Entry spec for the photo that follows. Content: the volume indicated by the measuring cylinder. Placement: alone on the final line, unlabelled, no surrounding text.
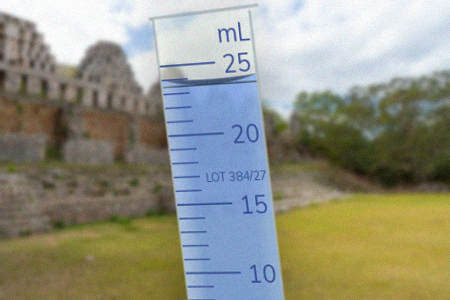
23.5 mL
